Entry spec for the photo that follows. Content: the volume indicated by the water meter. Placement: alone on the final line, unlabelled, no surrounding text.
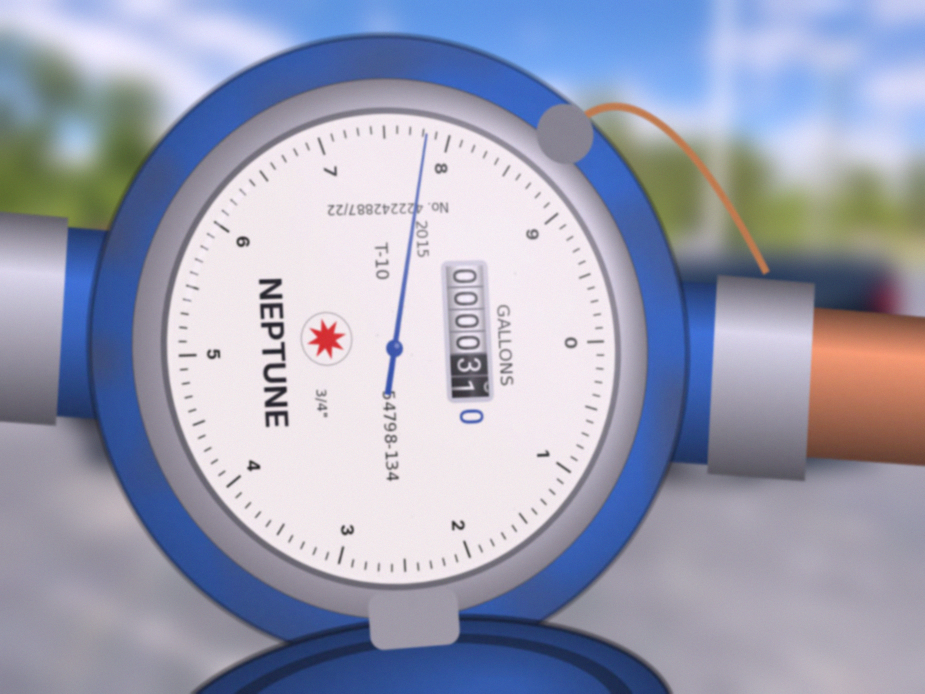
307.8 gal
